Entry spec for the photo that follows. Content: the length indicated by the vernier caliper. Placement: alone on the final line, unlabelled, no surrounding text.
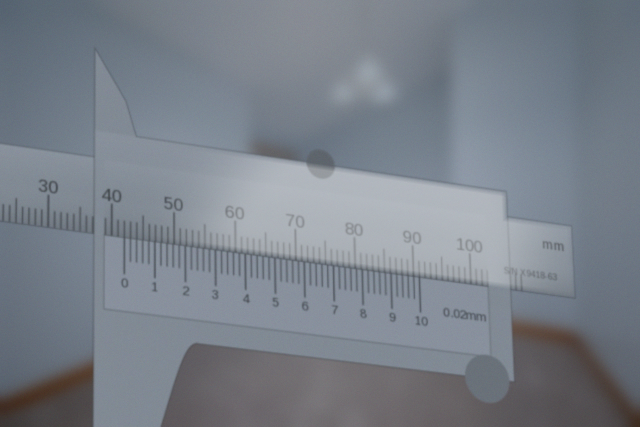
42.0 mm
